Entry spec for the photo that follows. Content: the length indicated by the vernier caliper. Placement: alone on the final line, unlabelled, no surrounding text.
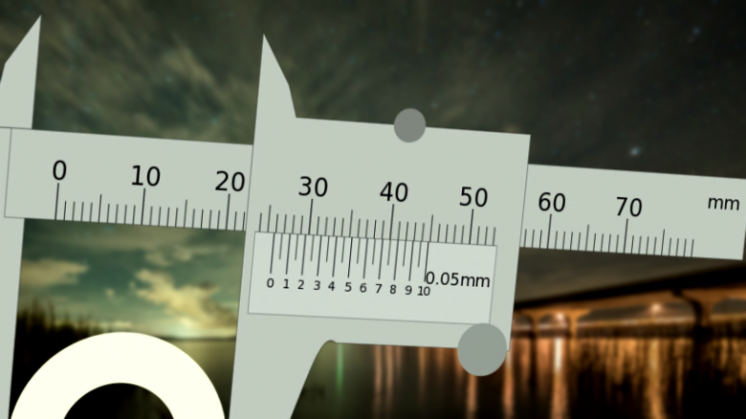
25.8 mm
